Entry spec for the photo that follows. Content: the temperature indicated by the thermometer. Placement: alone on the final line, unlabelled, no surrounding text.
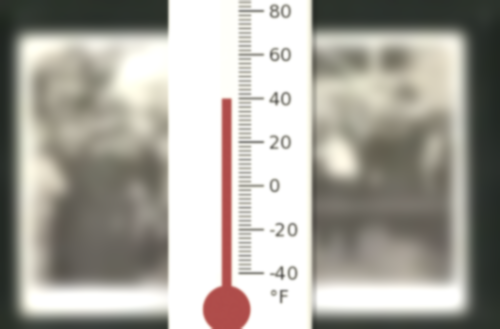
40 °F
